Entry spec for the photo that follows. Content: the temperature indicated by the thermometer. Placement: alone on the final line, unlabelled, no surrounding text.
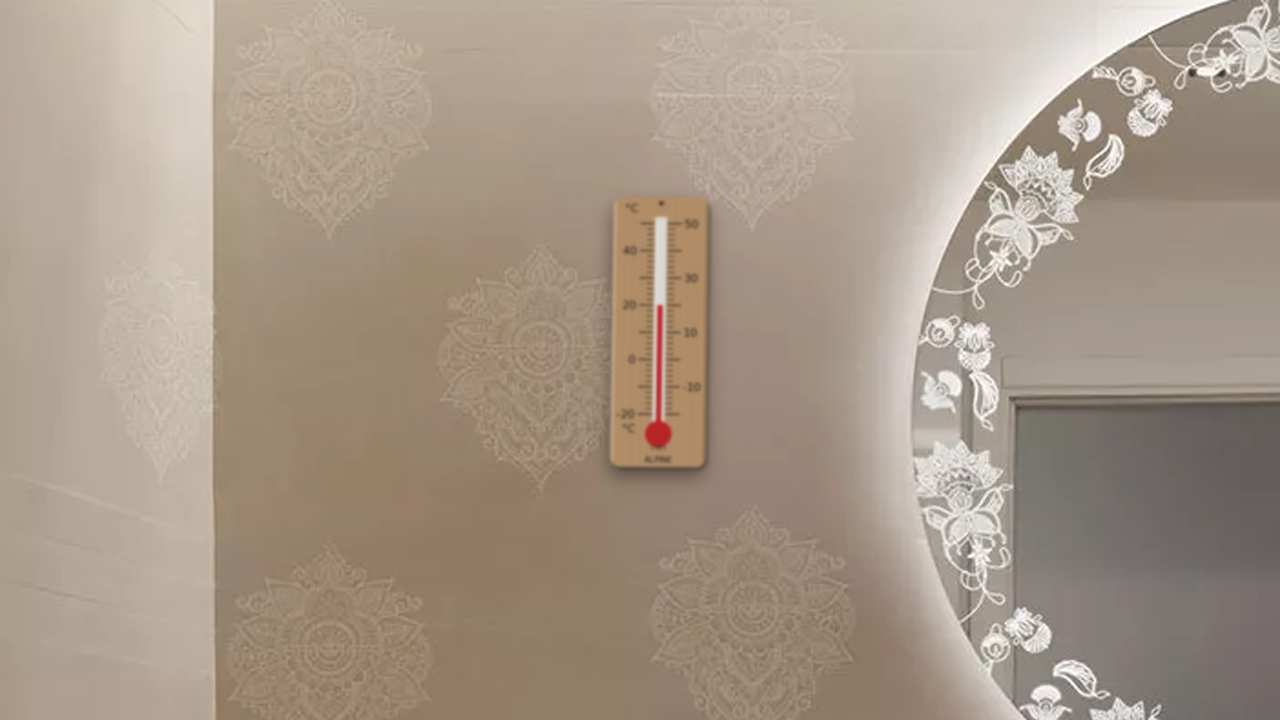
20 °C
